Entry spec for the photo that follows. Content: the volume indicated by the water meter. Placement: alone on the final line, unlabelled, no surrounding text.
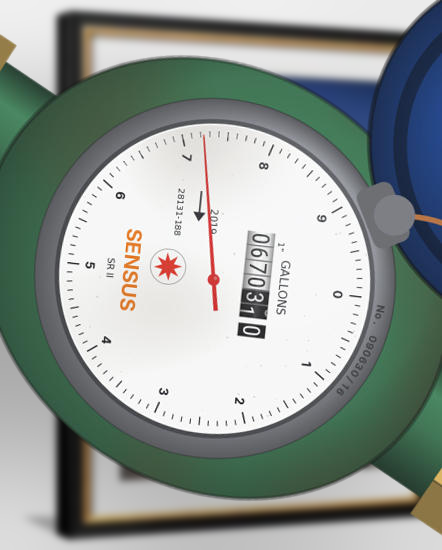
670307.2 gal
